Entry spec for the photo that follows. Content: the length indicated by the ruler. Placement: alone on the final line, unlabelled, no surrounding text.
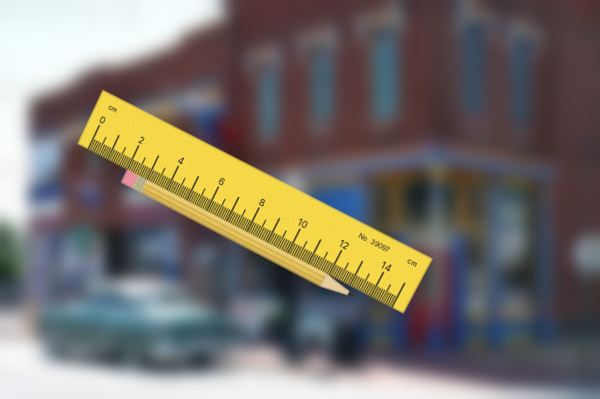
11.5 cm
